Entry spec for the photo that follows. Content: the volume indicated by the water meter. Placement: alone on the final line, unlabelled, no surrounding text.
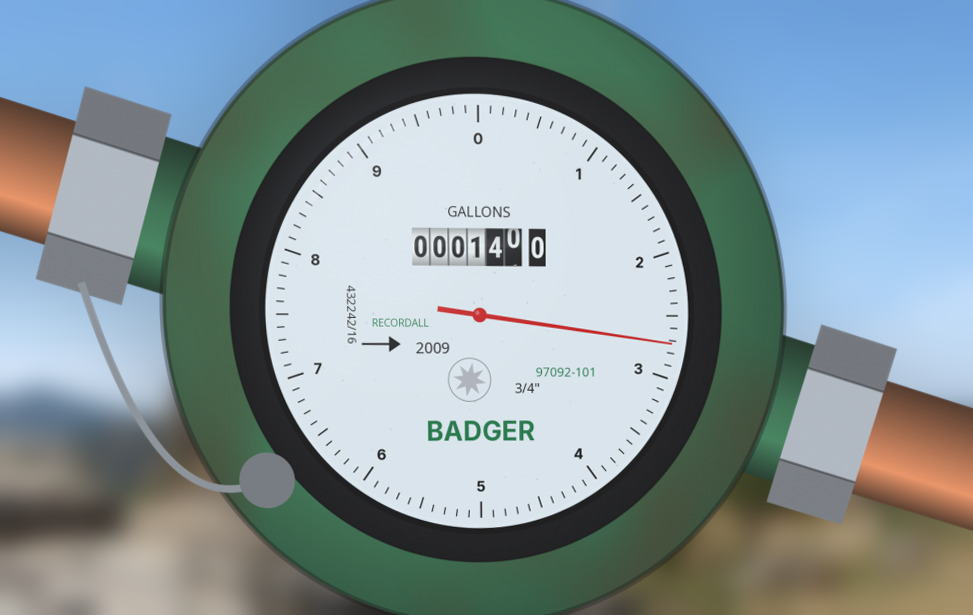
1402.7 gal
